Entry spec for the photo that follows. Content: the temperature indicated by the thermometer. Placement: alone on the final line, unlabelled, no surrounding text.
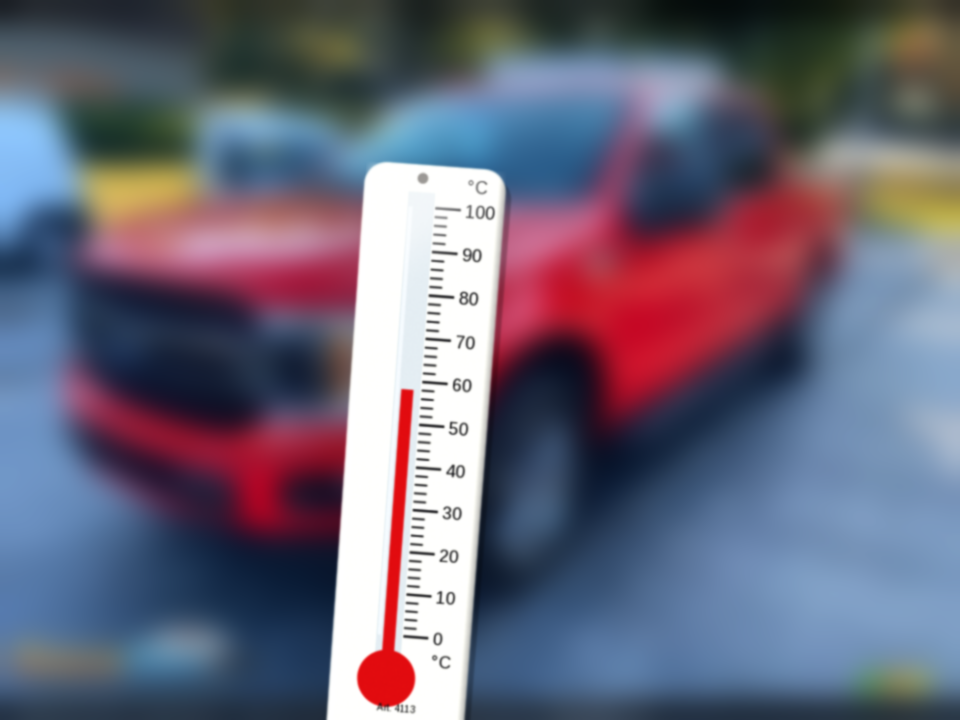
58 °C
